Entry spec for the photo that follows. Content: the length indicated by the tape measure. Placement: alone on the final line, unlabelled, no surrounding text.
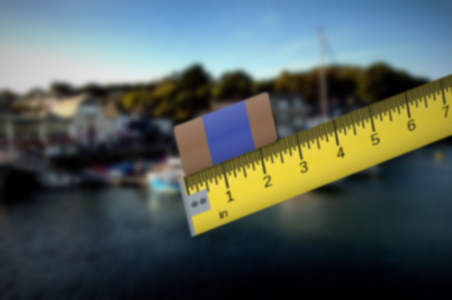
2.5 in
